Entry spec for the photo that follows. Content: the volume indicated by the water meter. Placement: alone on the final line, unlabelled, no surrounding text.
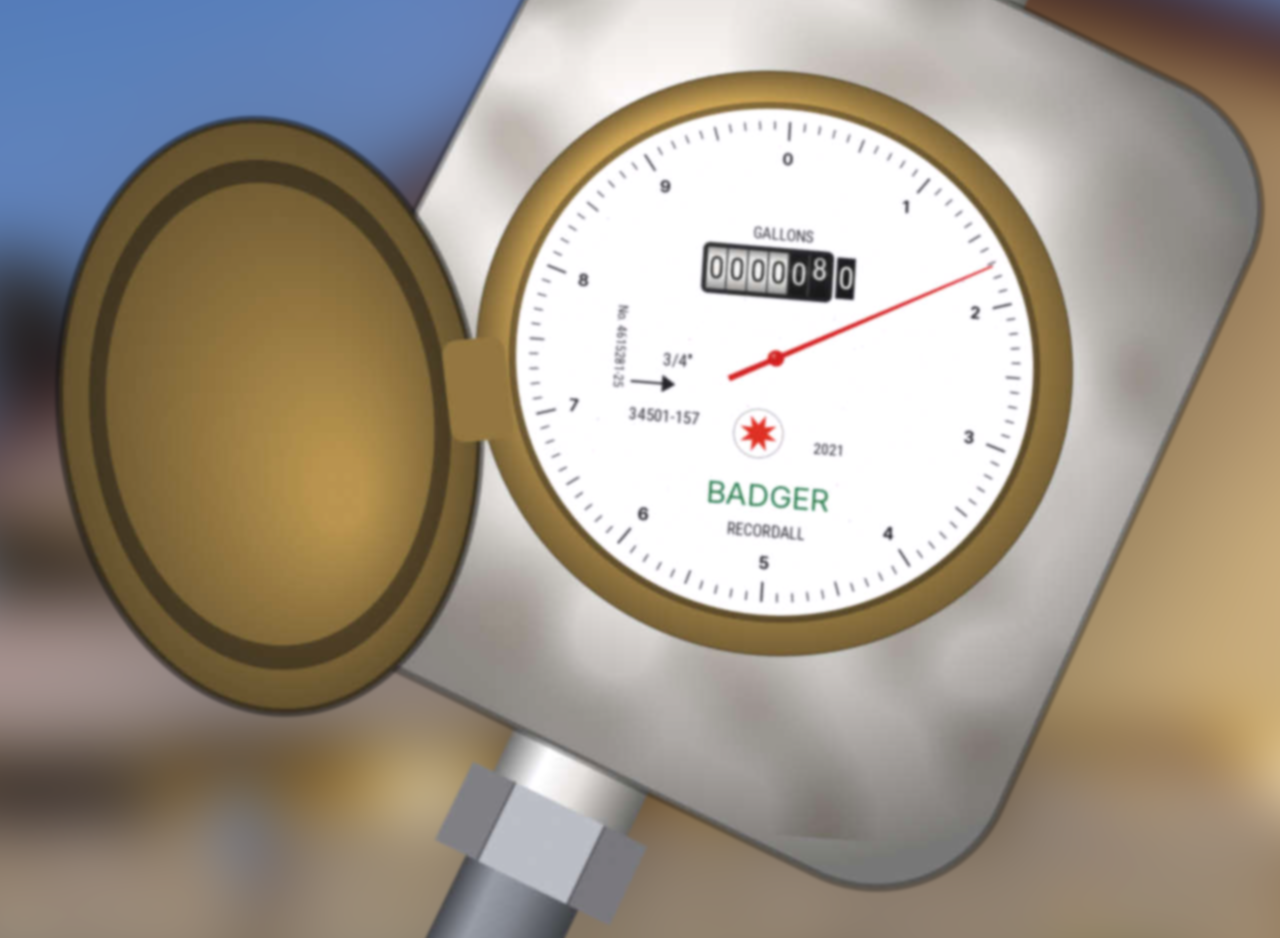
81.7 gal
